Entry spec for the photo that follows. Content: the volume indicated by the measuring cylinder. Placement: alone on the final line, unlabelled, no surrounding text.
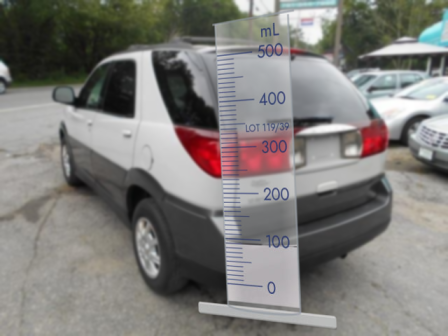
90 mL
